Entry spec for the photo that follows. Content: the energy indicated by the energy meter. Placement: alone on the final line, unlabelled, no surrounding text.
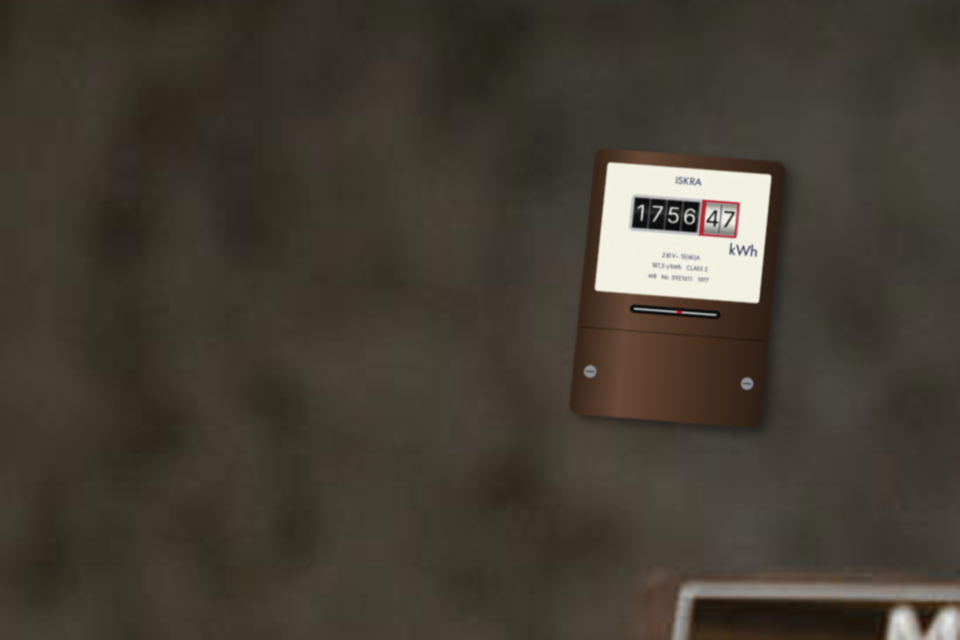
1756.47 kWh
